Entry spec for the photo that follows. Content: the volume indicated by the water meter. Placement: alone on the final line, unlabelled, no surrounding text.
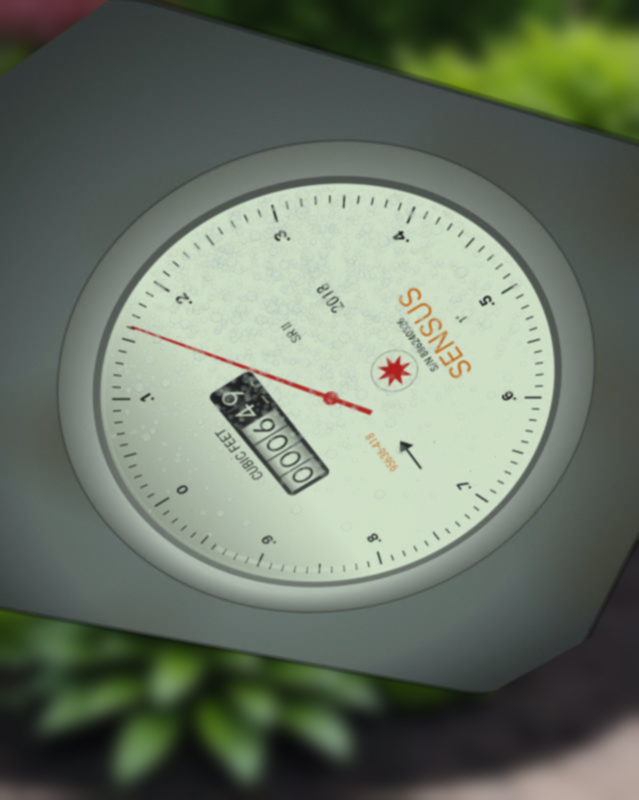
649.16 ft³
